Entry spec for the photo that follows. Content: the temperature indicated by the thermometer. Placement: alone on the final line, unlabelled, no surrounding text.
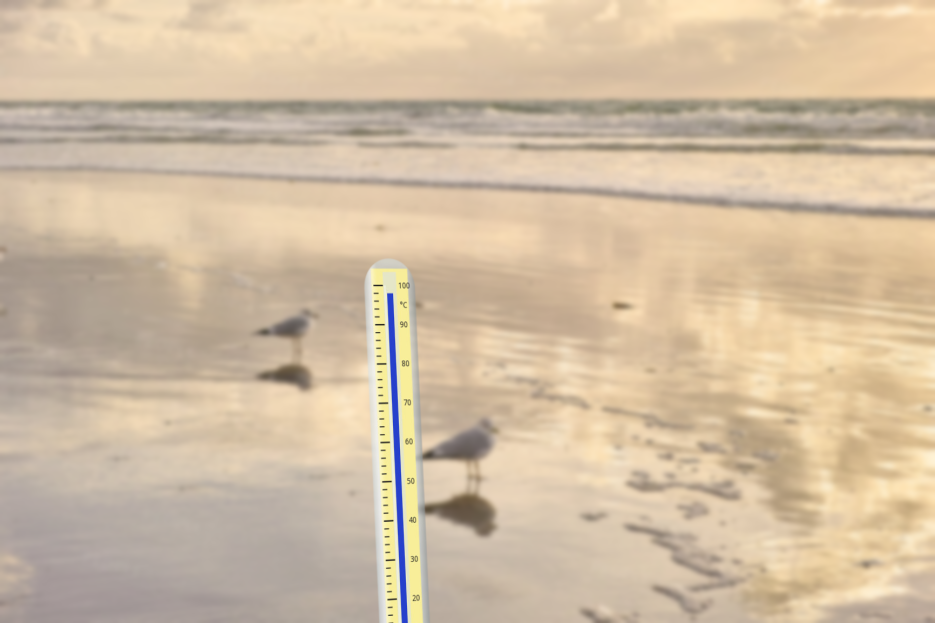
98 °C
